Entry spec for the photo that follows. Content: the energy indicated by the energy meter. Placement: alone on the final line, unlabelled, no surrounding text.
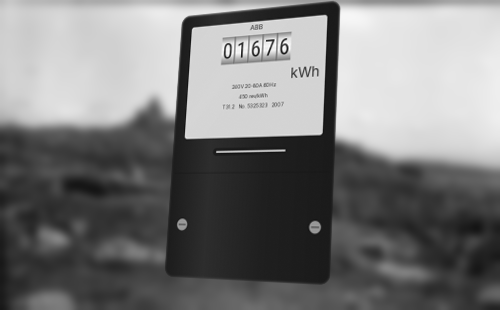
1676 kWh
